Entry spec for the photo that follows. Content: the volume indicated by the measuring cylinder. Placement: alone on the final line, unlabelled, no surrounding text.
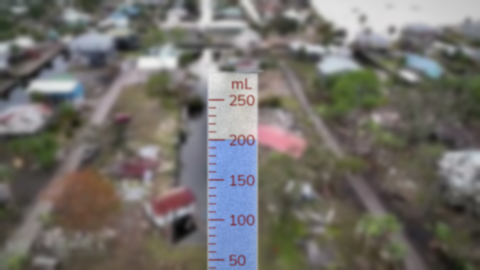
200 mL
